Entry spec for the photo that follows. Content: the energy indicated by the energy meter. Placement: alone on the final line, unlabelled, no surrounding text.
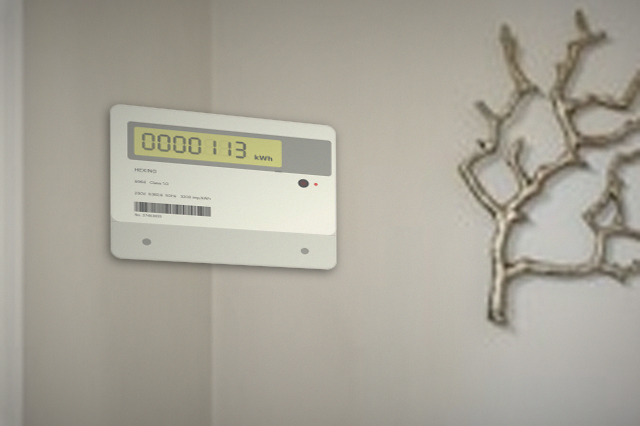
113 kWh
